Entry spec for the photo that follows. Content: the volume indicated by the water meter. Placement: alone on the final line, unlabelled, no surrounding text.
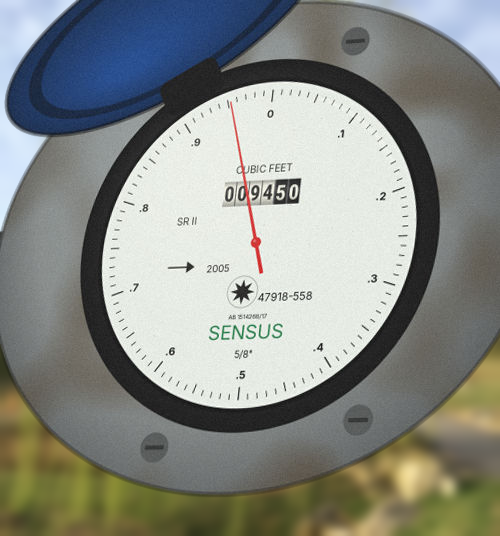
9449.95 ft³
